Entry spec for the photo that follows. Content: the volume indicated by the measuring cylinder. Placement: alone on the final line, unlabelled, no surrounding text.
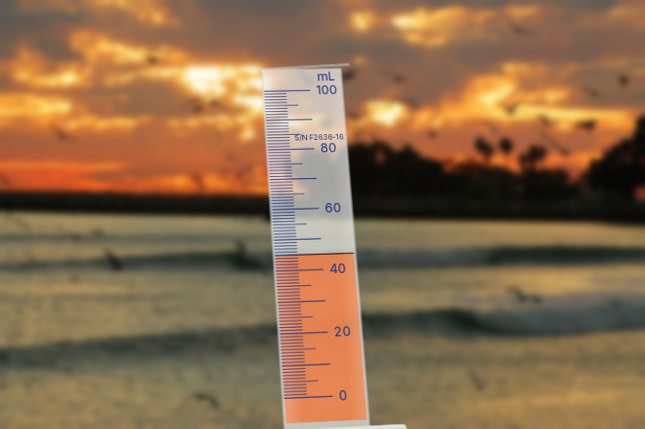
45 mL
